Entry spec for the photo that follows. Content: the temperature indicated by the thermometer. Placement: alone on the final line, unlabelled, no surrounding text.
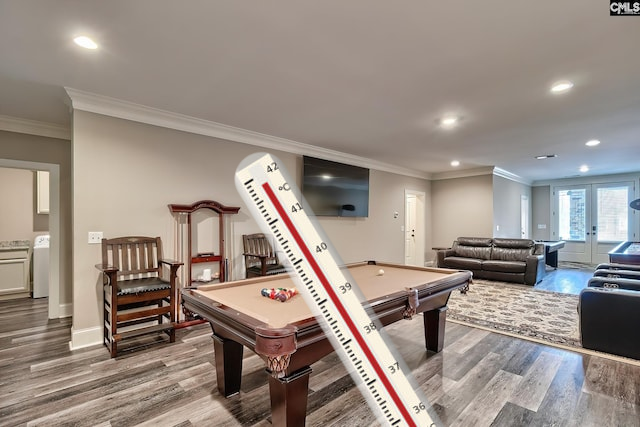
41.8 °C
